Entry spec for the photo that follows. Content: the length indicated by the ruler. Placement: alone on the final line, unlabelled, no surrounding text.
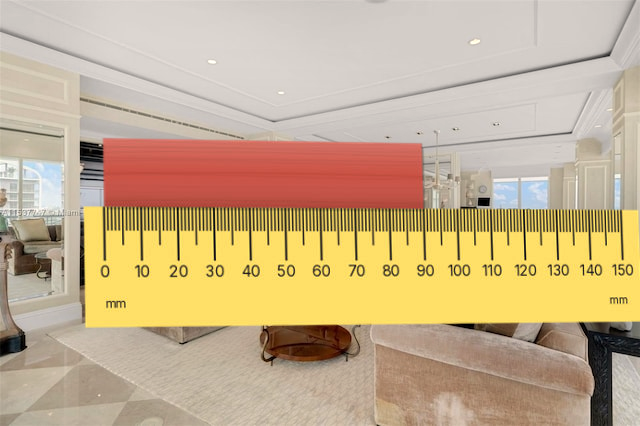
90 mm
